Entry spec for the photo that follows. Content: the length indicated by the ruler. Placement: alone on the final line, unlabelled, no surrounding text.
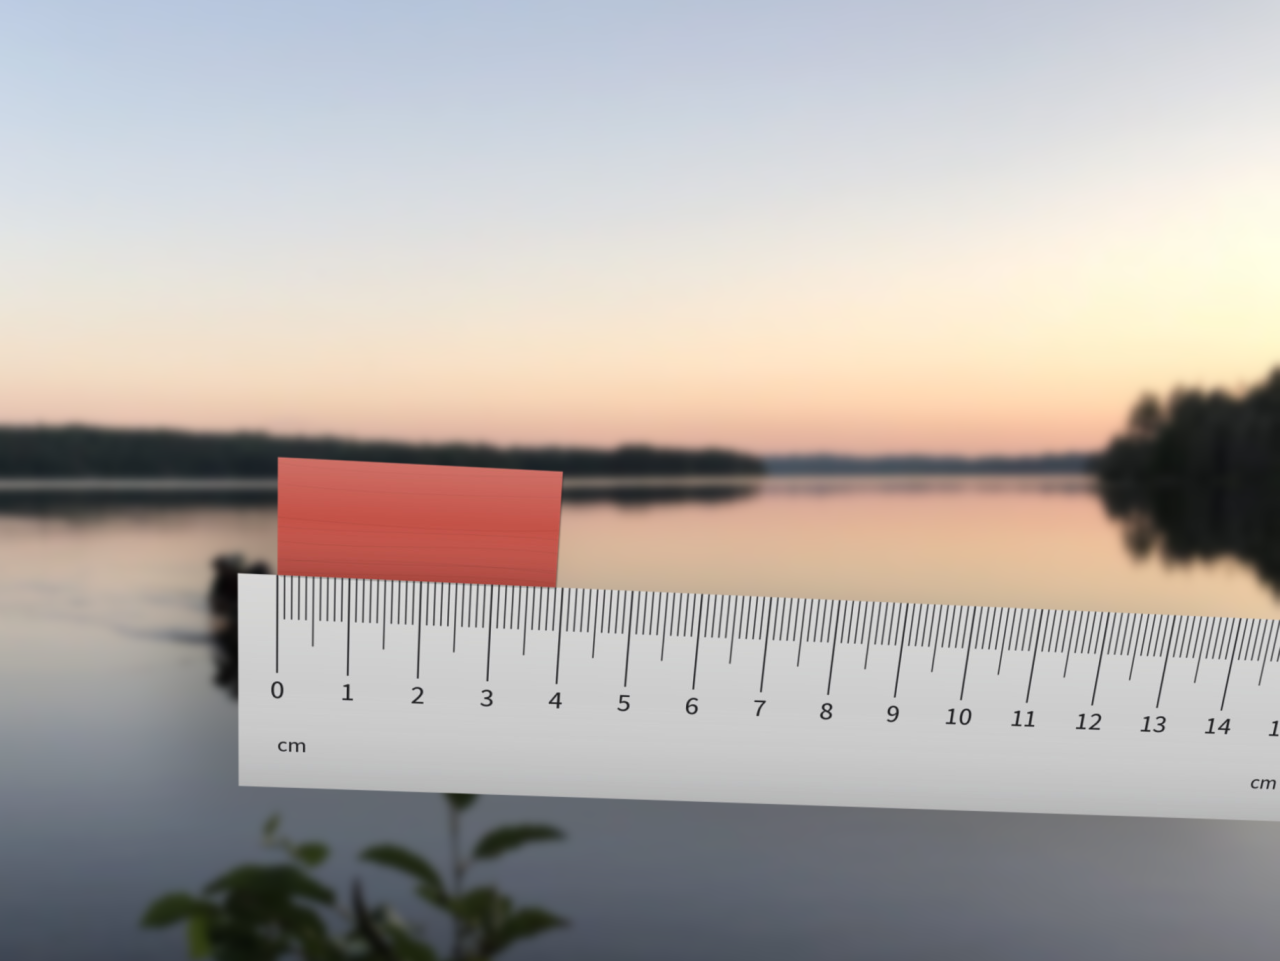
3.9 cm
